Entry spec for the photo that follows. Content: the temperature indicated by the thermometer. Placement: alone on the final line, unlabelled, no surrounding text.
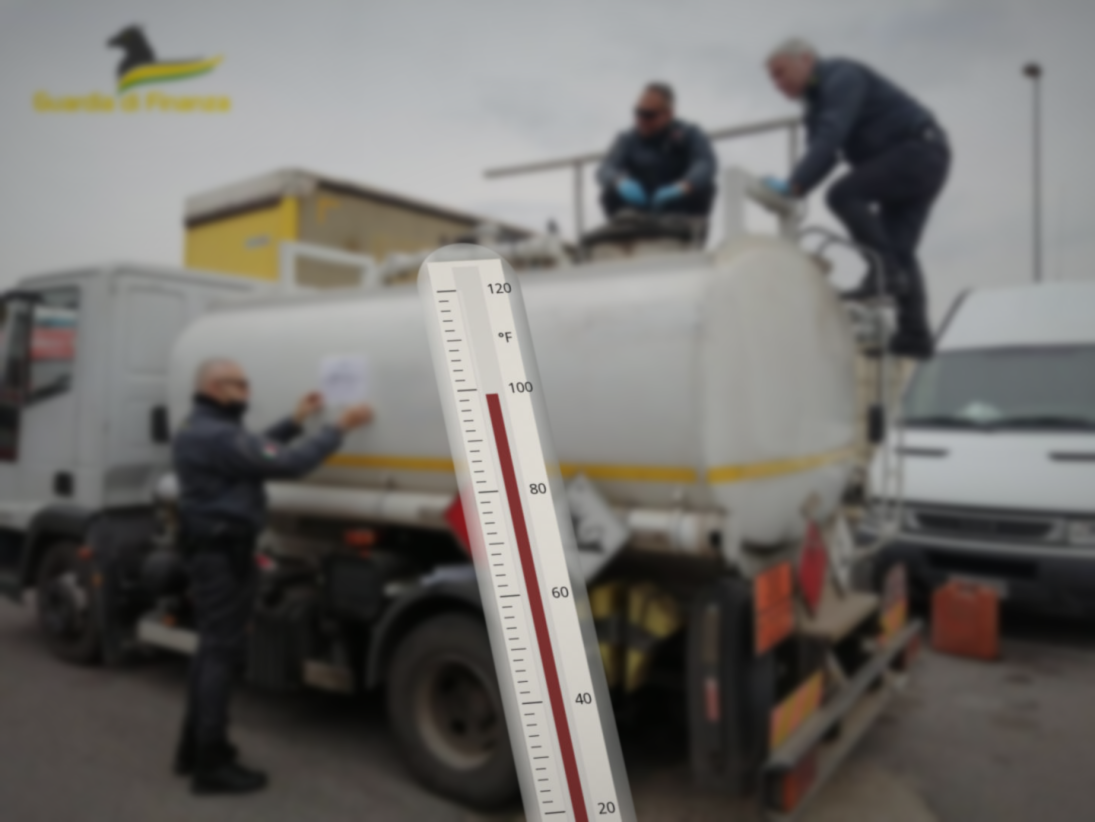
99 °F
